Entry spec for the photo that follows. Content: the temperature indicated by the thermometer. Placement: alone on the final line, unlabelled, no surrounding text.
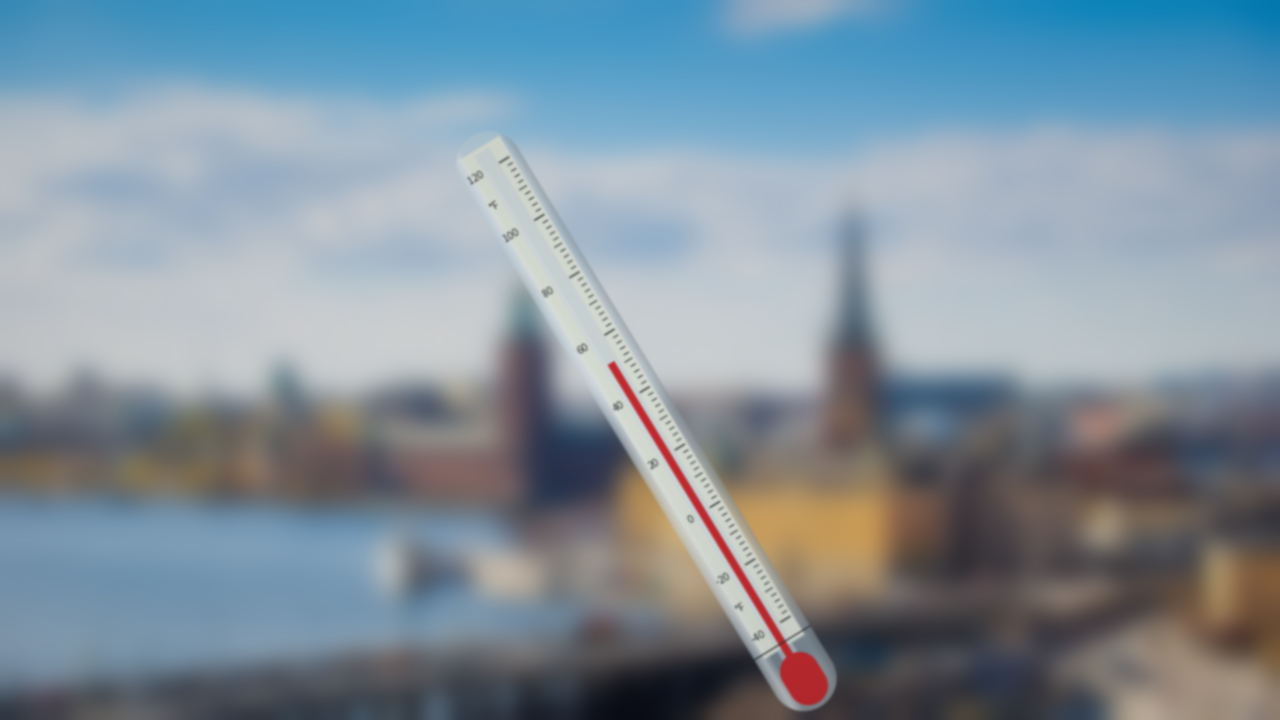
52 °F
